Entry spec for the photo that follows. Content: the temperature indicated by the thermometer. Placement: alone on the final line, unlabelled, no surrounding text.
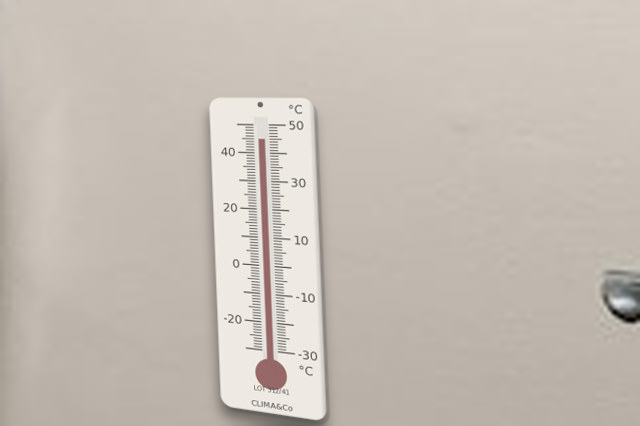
45 °C
